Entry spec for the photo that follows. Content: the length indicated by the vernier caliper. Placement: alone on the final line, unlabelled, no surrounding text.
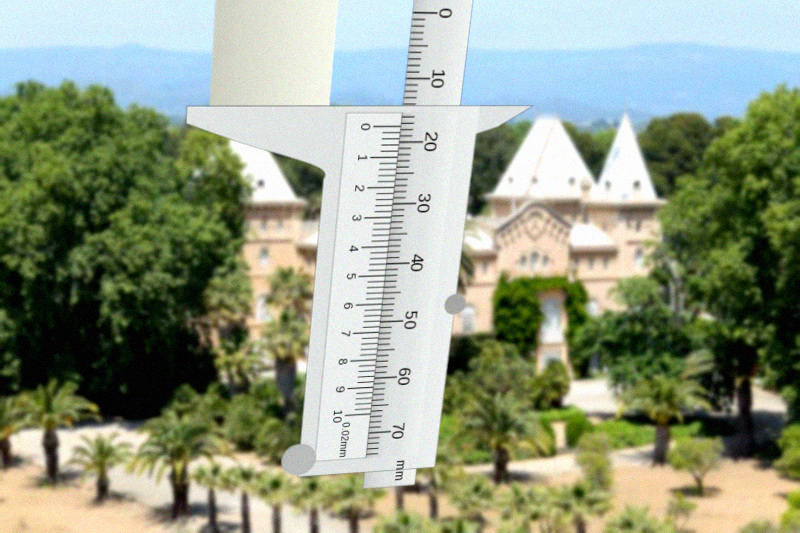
17.5 mm
